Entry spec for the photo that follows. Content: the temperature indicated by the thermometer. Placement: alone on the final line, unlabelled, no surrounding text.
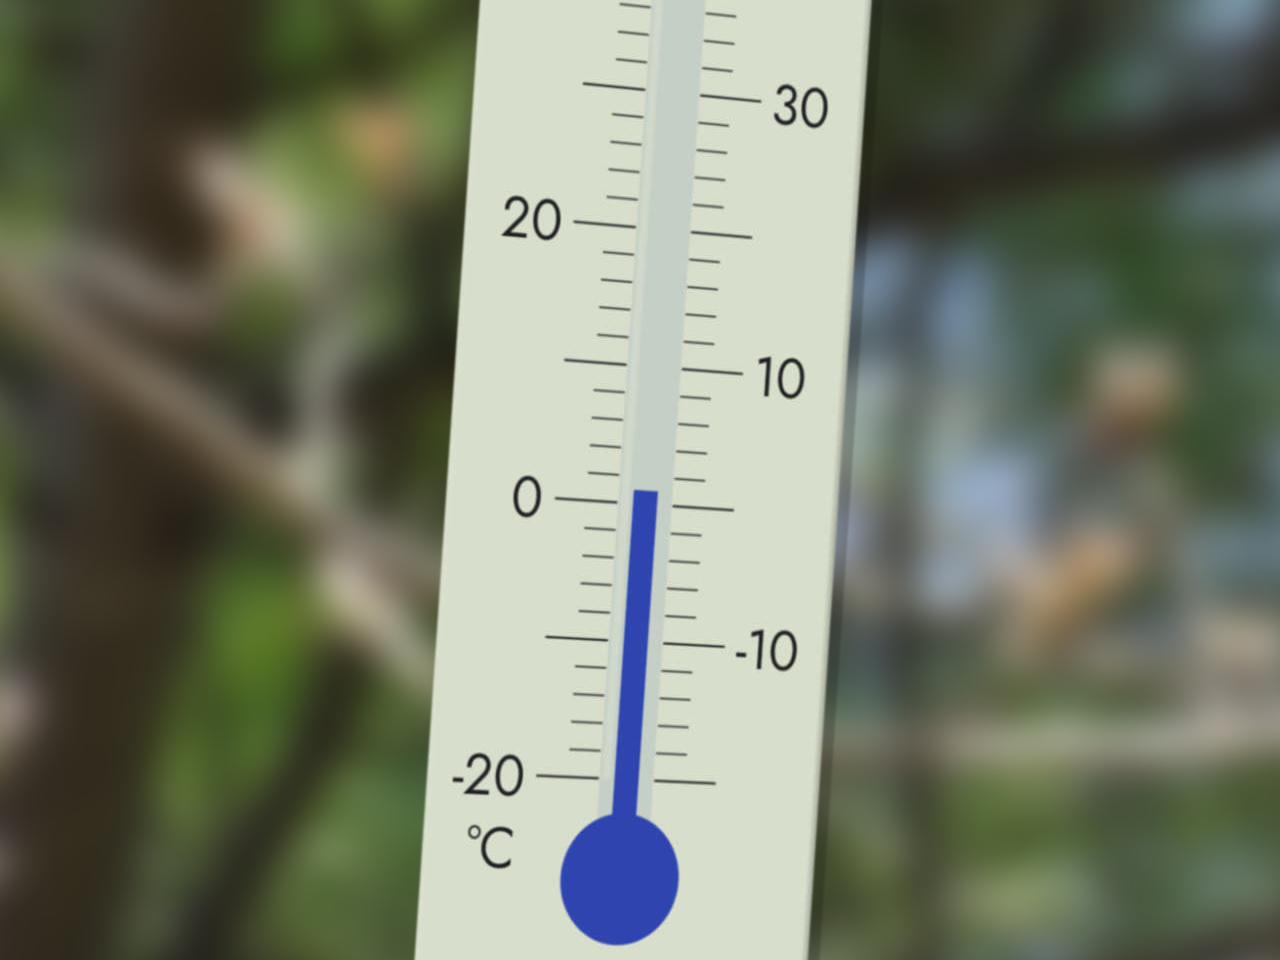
1 °C
